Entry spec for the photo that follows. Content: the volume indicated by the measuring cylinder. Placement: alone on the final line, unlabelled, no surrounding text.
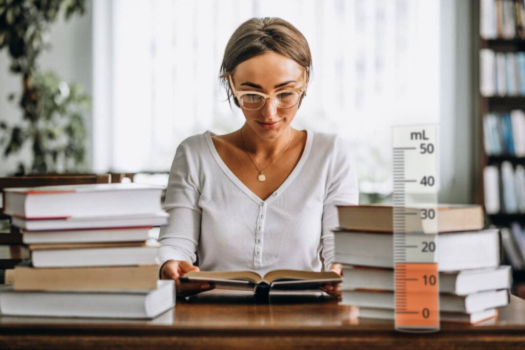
15 mL
